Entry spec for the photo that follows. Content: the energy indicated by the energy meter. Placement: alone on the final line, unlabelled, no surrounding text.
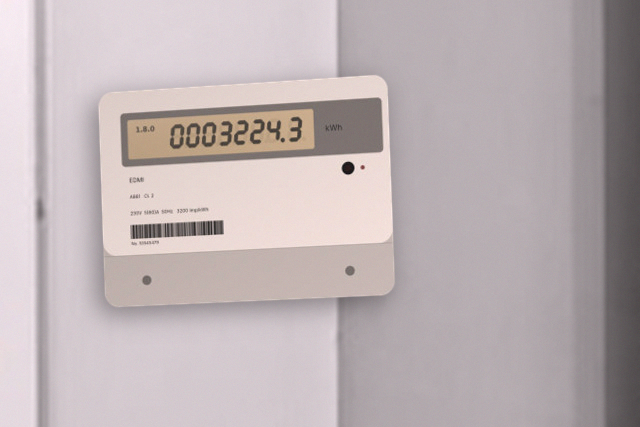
3224.3 kWh
